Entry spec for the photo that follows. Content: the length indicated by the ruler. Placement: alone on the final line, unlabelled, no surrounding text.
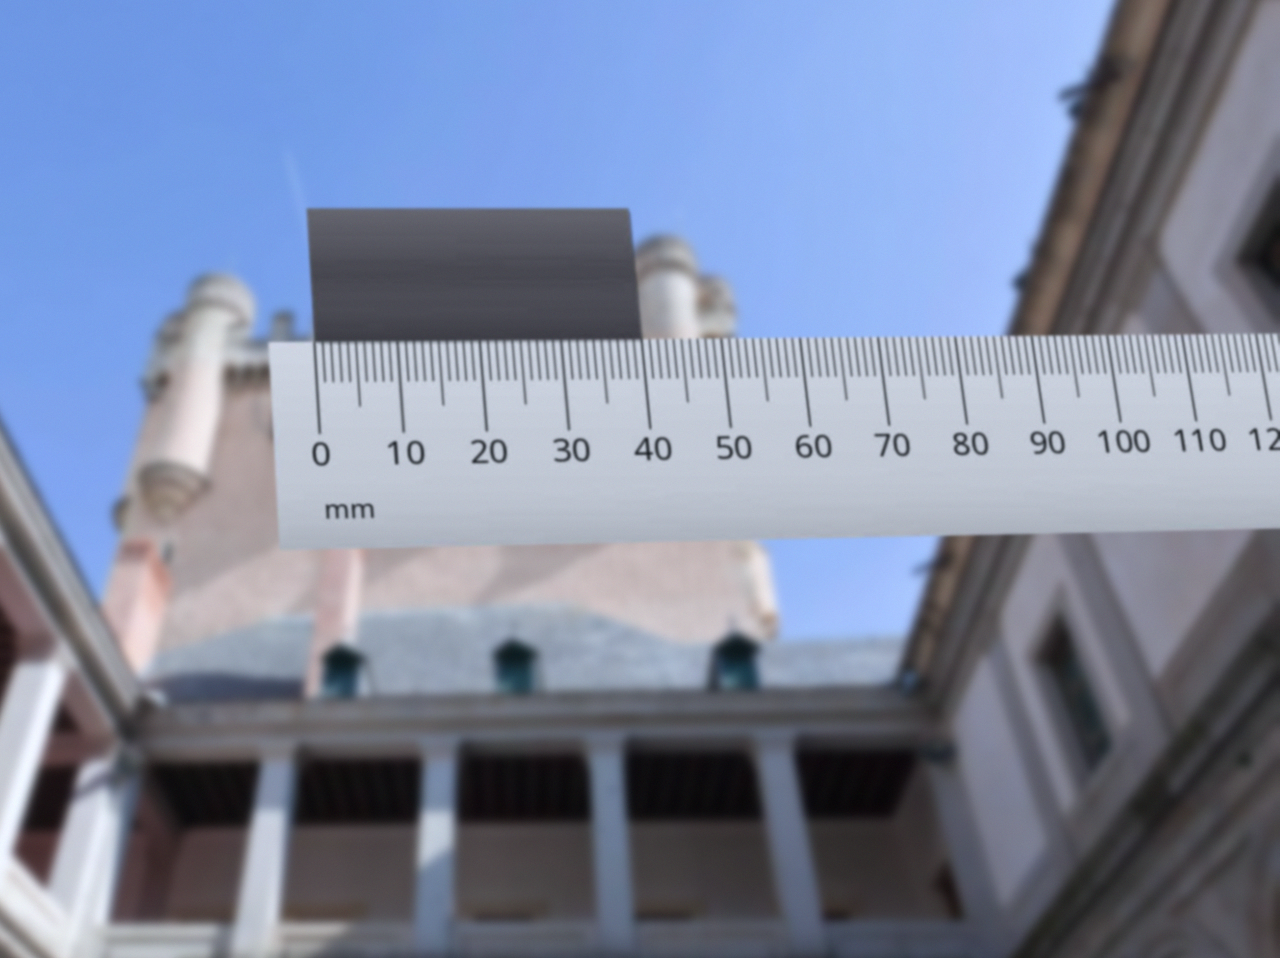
40 mm
